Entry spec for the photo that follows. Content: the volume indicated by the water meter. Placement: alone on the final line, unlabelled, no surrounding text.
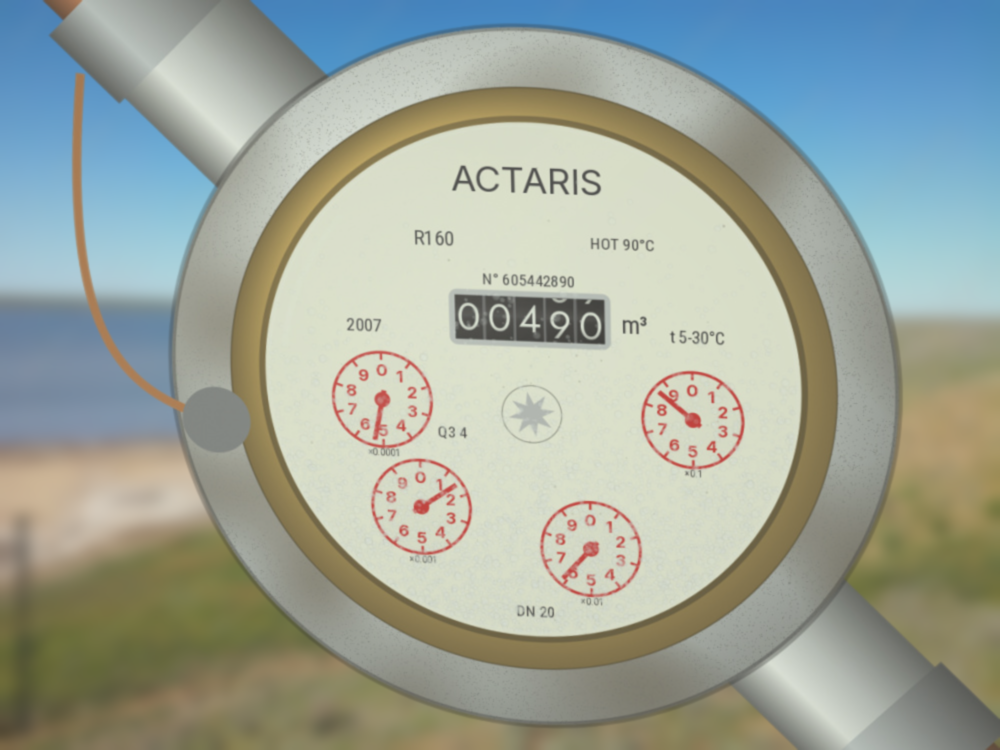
489.8615 m³
